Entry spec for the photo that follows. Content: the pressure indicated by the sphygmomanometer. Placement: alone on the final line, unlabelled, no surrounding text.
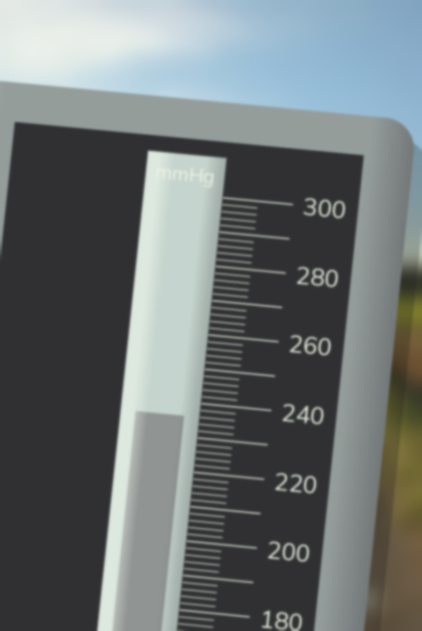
236 mmHg
